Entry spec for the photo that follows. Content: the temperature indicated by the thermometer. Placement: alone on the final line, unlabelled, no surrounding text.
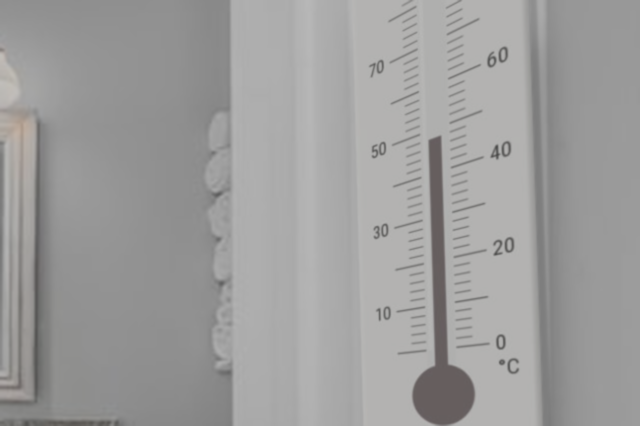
48 °C
